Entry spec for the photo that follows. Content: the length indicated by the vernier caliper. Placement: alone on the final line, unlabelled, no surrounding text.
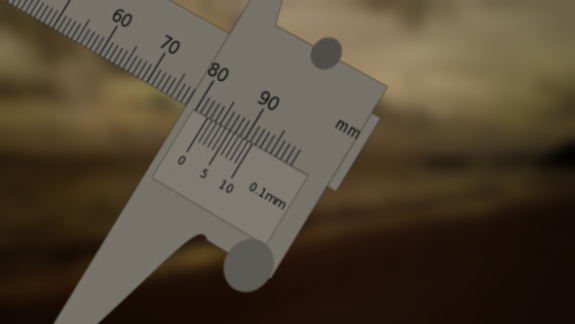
82.5 mm
